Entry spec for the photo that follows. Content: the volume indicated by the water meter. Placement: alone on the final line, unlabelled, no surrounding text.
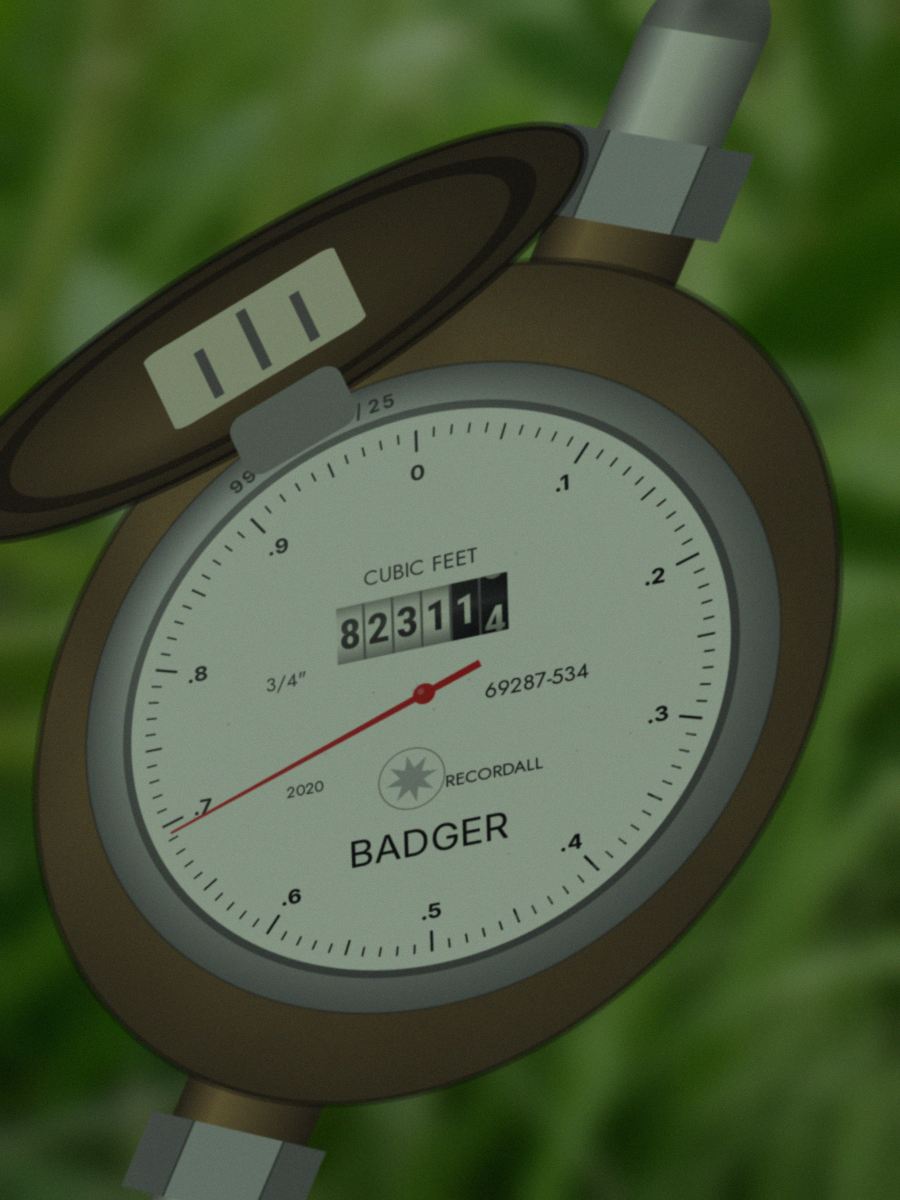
823113.69 ft³
